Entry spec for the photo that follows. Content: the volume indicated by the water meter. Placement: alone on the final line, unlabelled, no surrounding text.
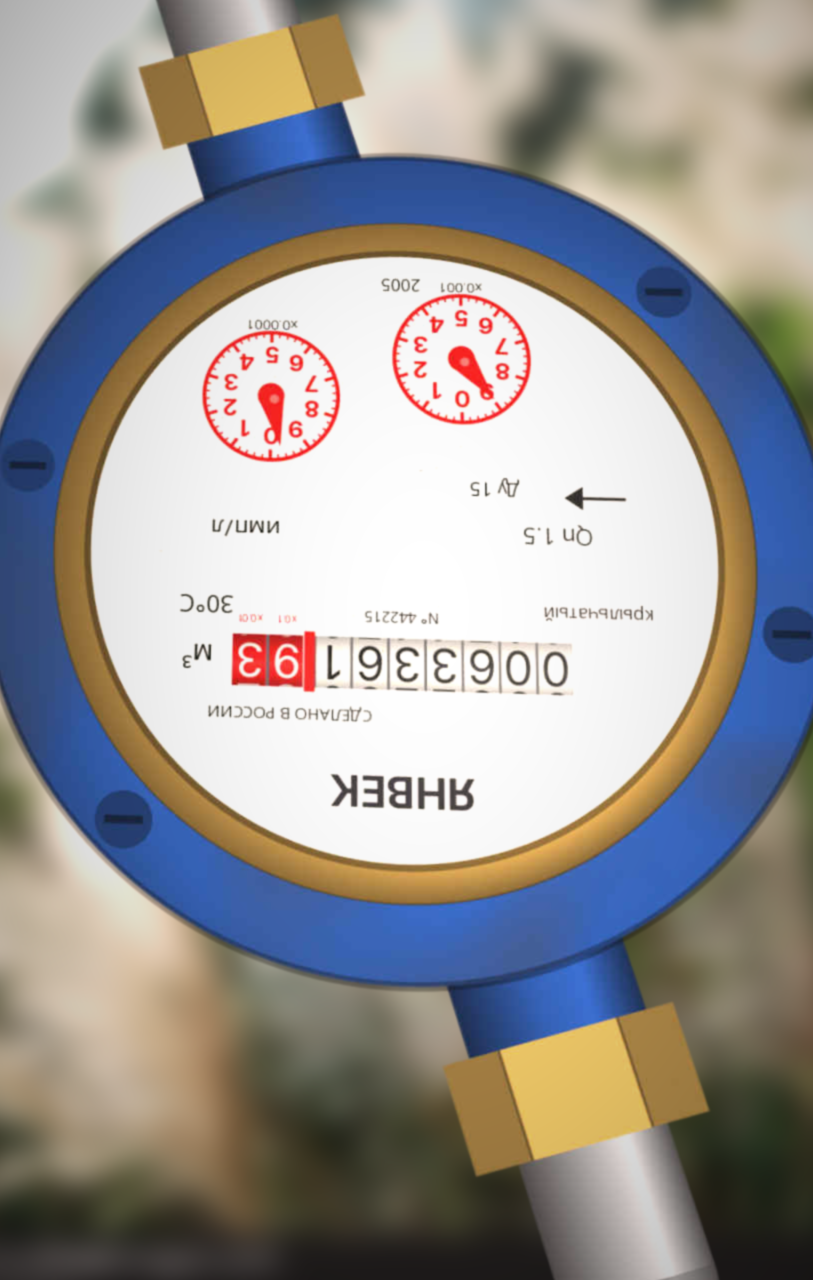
63361.9389 m³
